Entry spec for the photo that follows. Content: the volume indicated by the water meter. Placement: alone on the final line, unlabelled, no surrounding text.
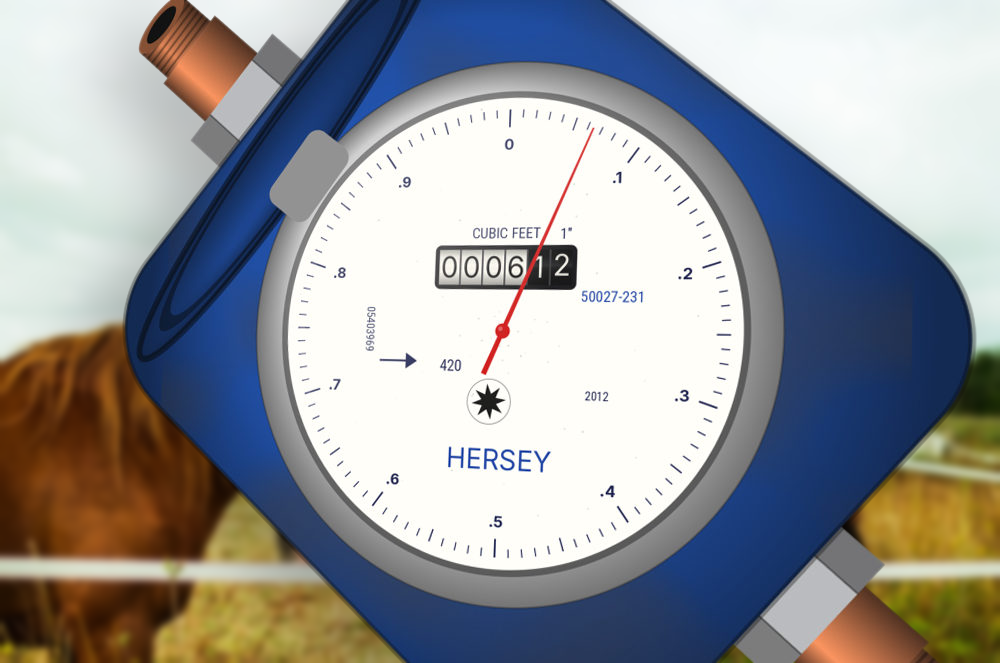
612.06 ft³
